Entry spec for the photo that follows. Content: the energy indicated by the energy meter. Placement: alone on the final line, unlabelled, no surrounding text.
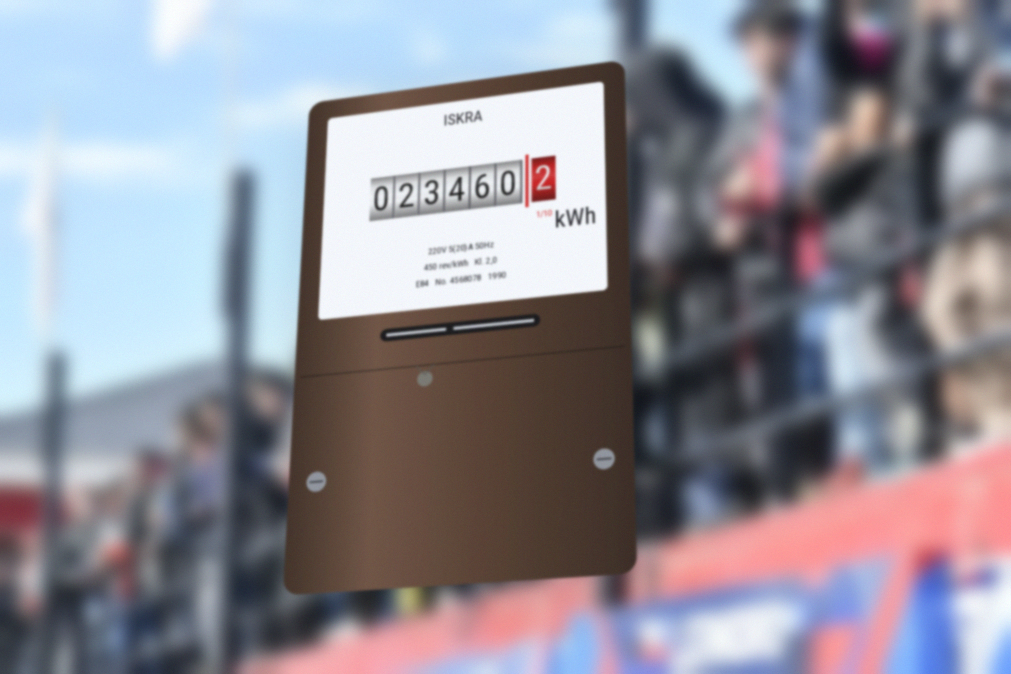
23460.2 kWh
